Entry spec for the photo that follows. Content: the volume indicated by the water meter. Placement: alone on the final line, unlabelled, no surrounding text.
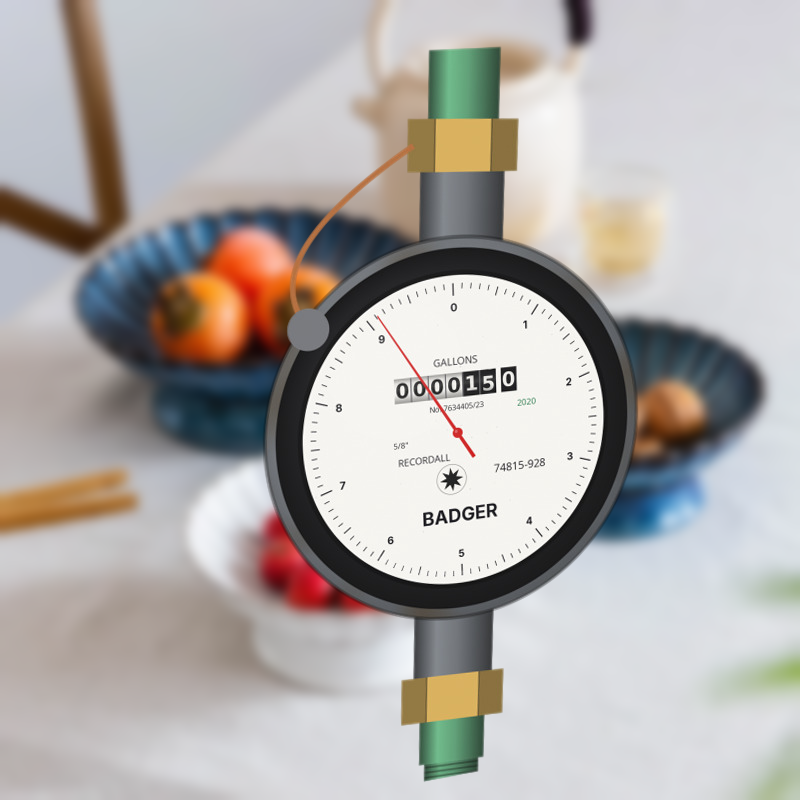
149.1 gal
